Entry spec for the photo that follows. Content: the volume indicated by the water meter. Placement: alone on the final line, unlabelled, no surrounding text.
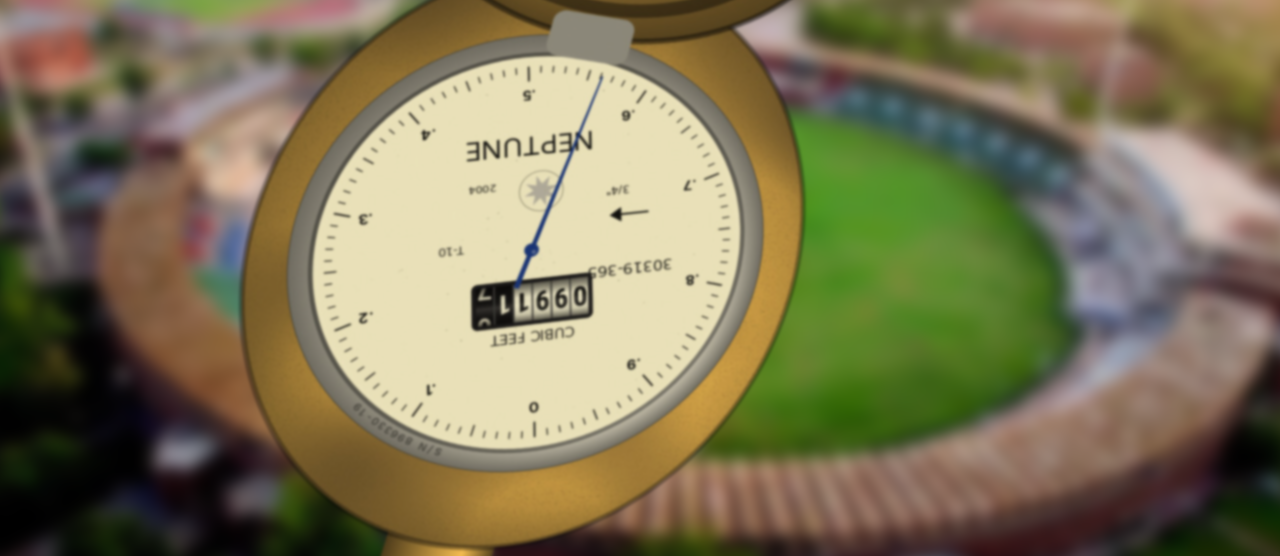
99116.56 ft³
